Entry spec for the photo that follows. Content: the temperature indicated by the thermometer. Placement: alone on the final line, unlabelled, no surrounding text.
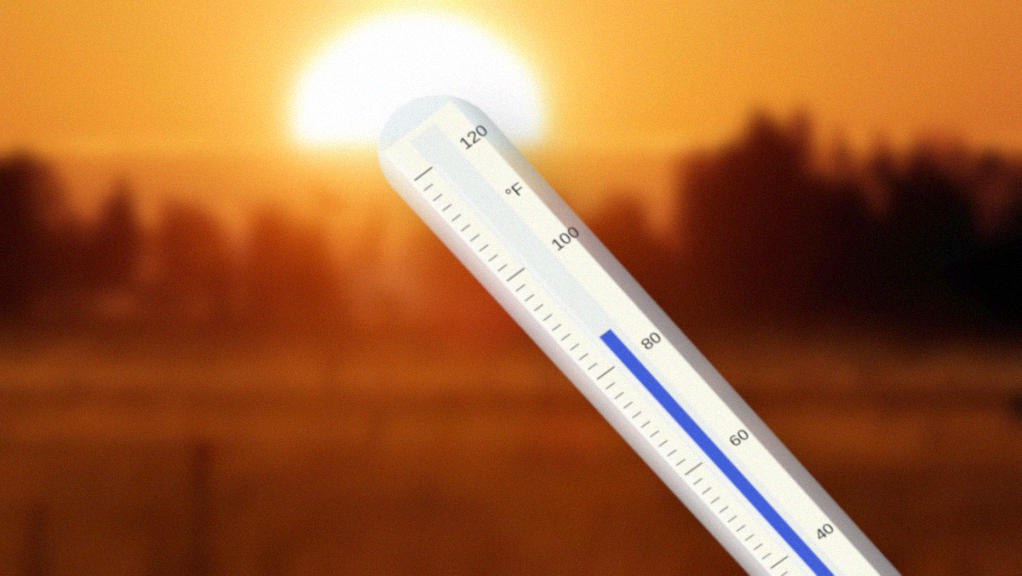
85 °F
